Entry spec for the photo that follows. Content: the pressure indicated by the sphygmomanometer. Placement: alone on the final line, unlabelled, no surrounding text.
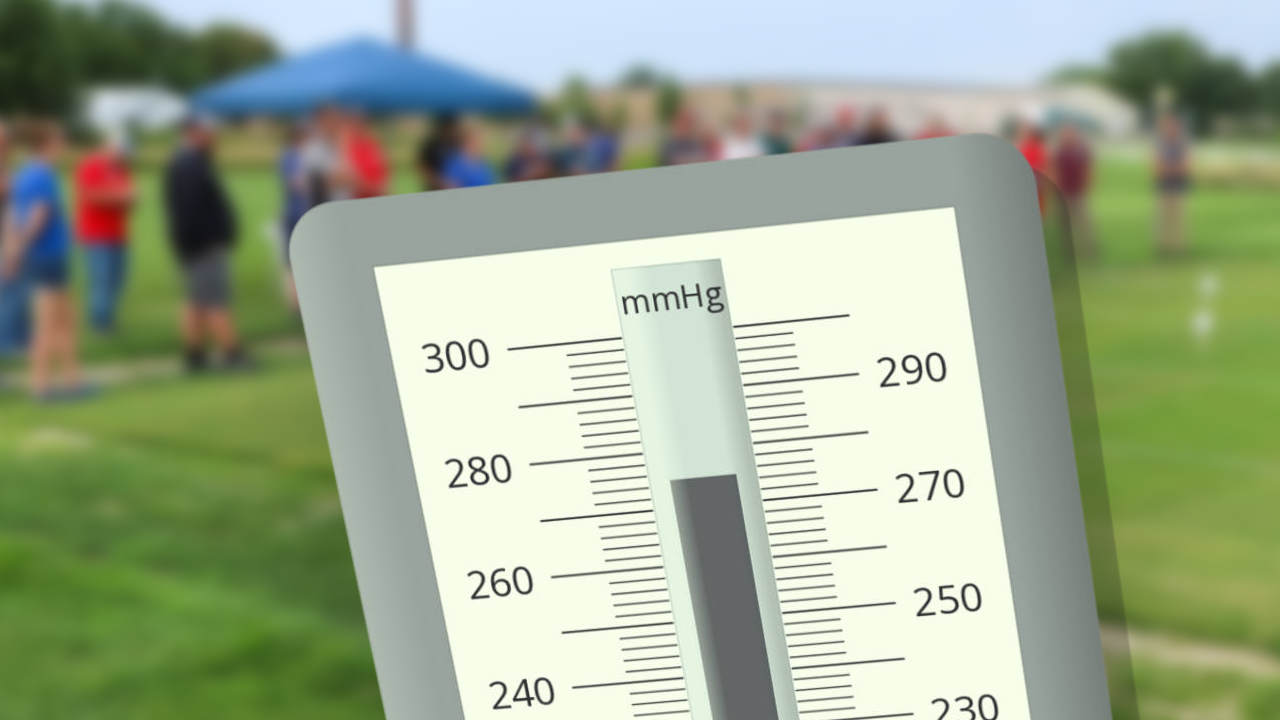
275 mmHg
